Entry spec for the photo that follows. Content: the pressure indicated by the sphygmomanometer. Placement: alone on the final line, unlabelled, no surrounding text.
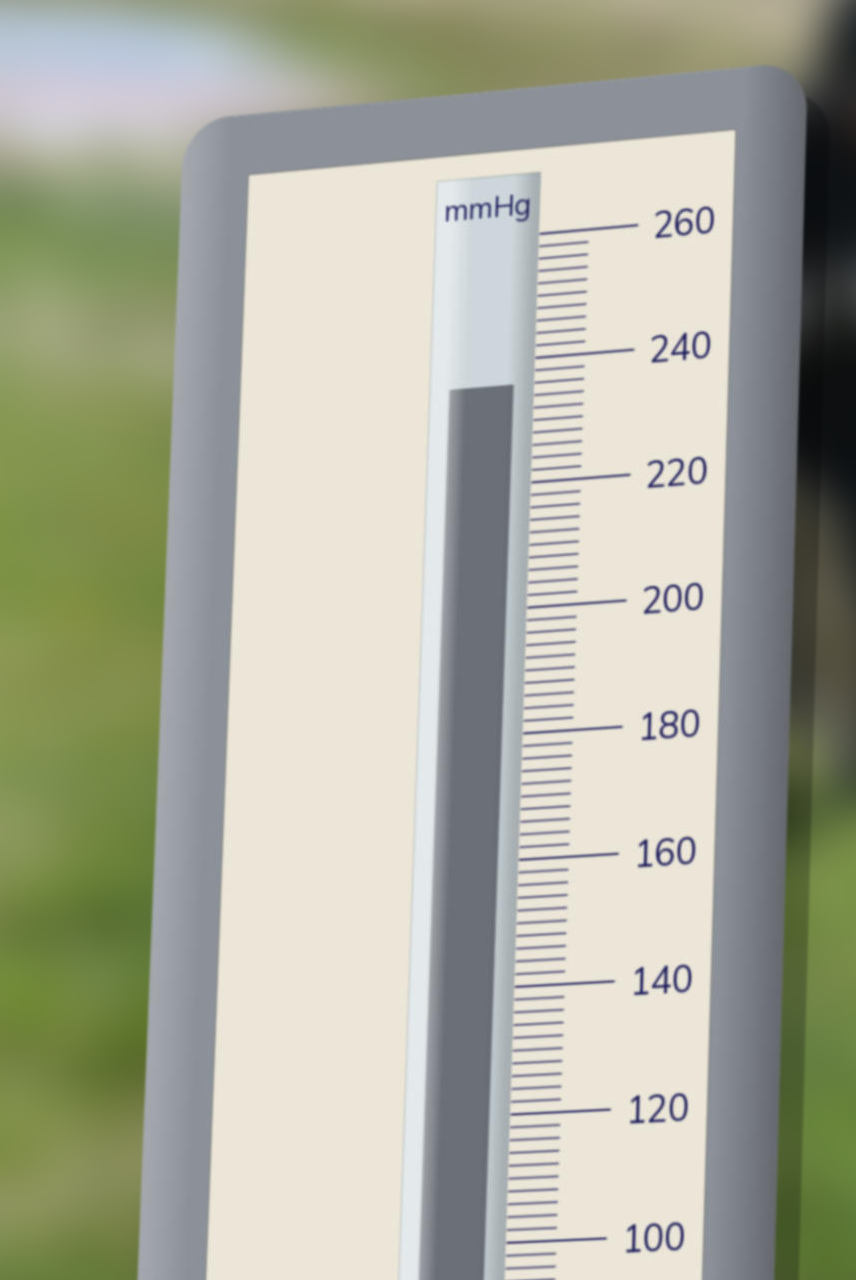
236 mmHg
